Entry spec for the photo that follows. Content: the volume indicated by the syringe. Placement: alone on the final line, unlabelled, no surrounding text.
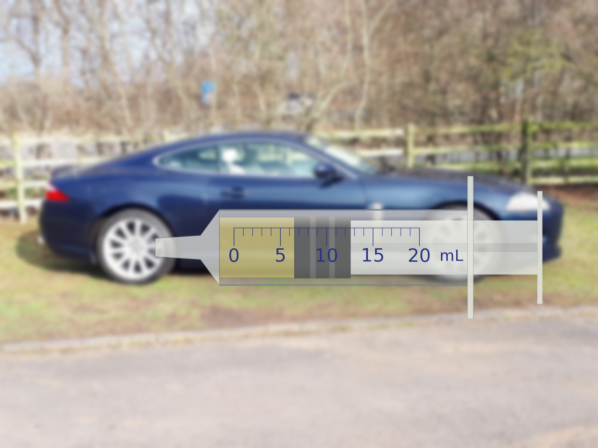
6.5 mL
